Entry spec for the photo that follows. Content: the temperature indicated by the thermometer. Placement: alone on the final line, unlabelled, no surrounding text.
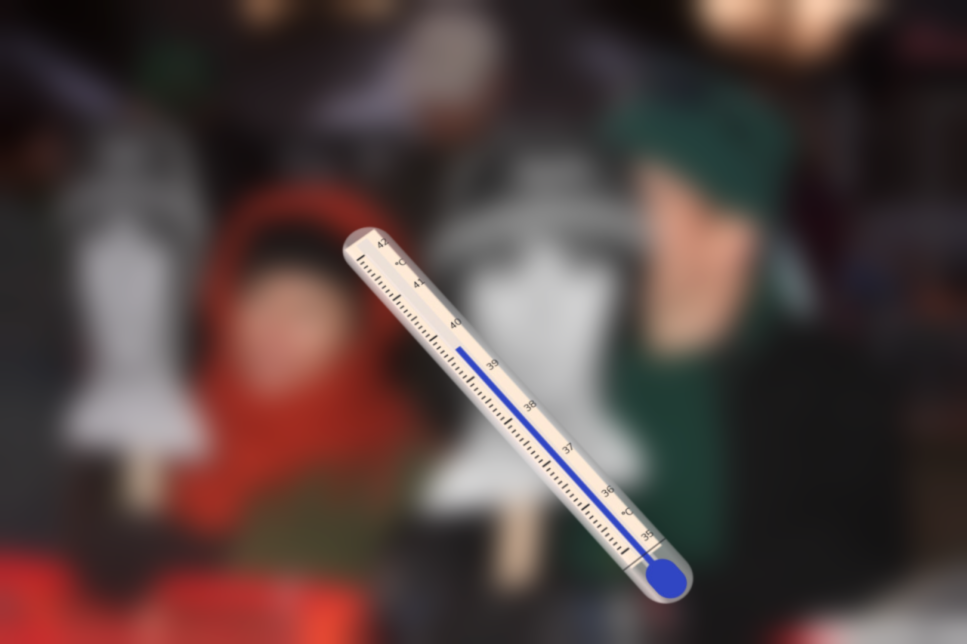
39.6 °C
